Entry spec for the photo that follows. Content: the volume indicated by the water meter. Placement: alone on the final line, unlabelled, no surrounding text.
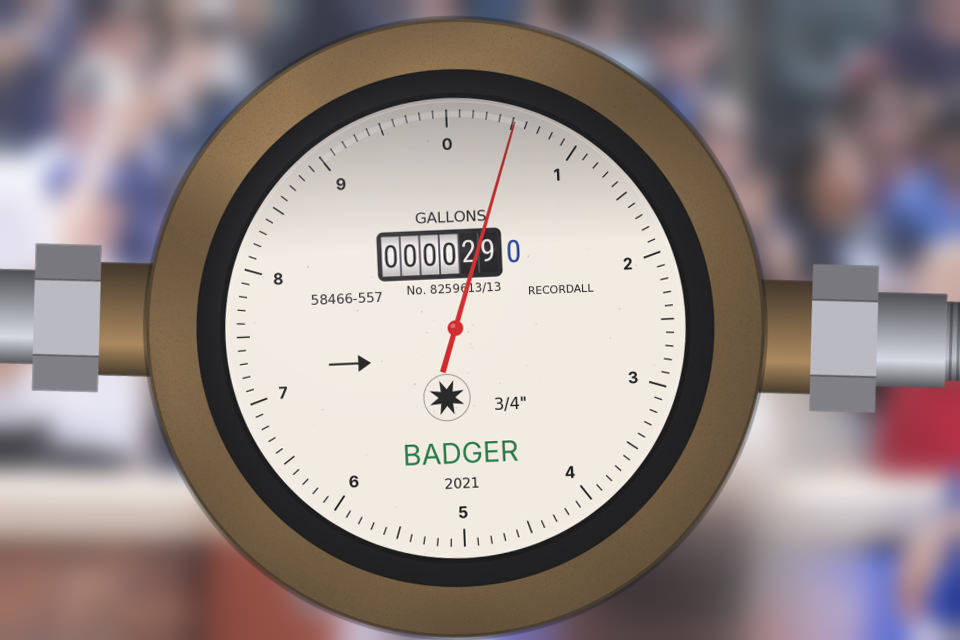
290.5 gal
